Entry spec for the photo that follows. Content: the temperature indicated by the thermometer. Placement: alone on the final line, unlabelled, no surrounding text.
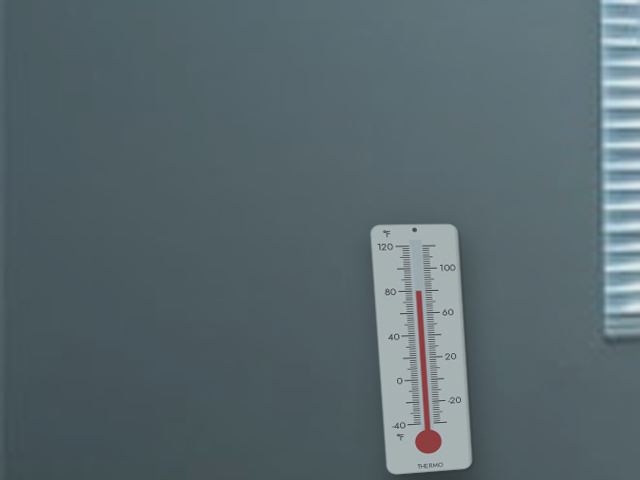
80 °F
